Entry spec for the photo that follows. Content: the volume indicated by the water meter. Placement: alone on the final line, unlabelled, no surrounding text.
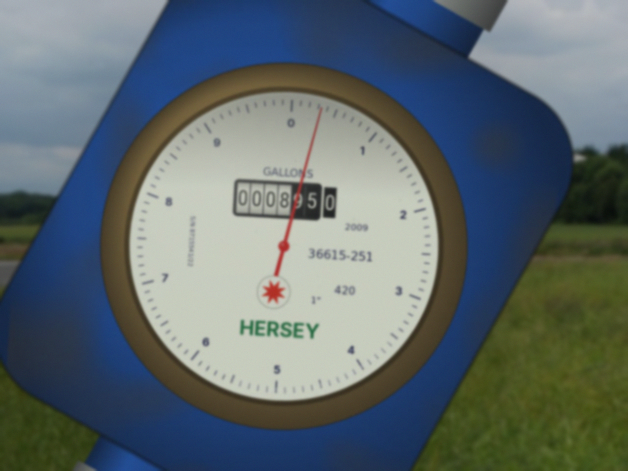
8950.3 gal
